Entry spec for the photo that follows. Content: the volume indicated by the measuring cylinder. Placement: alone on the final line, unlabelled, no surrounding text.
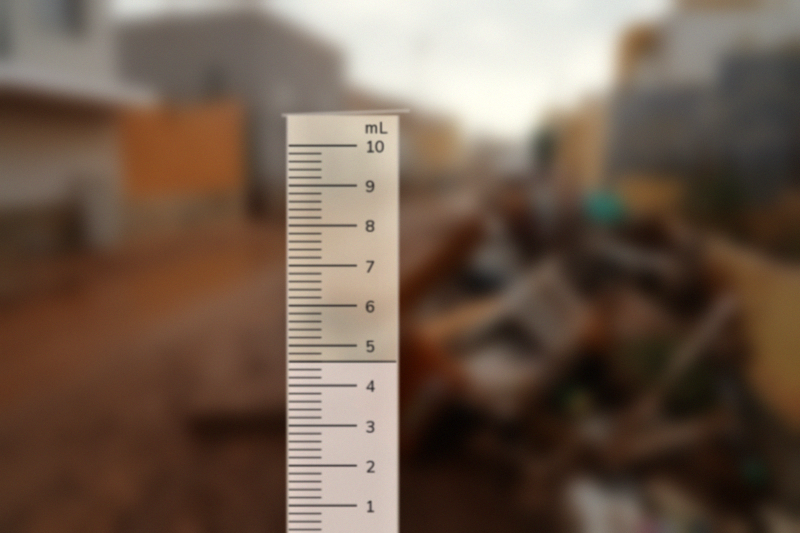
4.6 mL
